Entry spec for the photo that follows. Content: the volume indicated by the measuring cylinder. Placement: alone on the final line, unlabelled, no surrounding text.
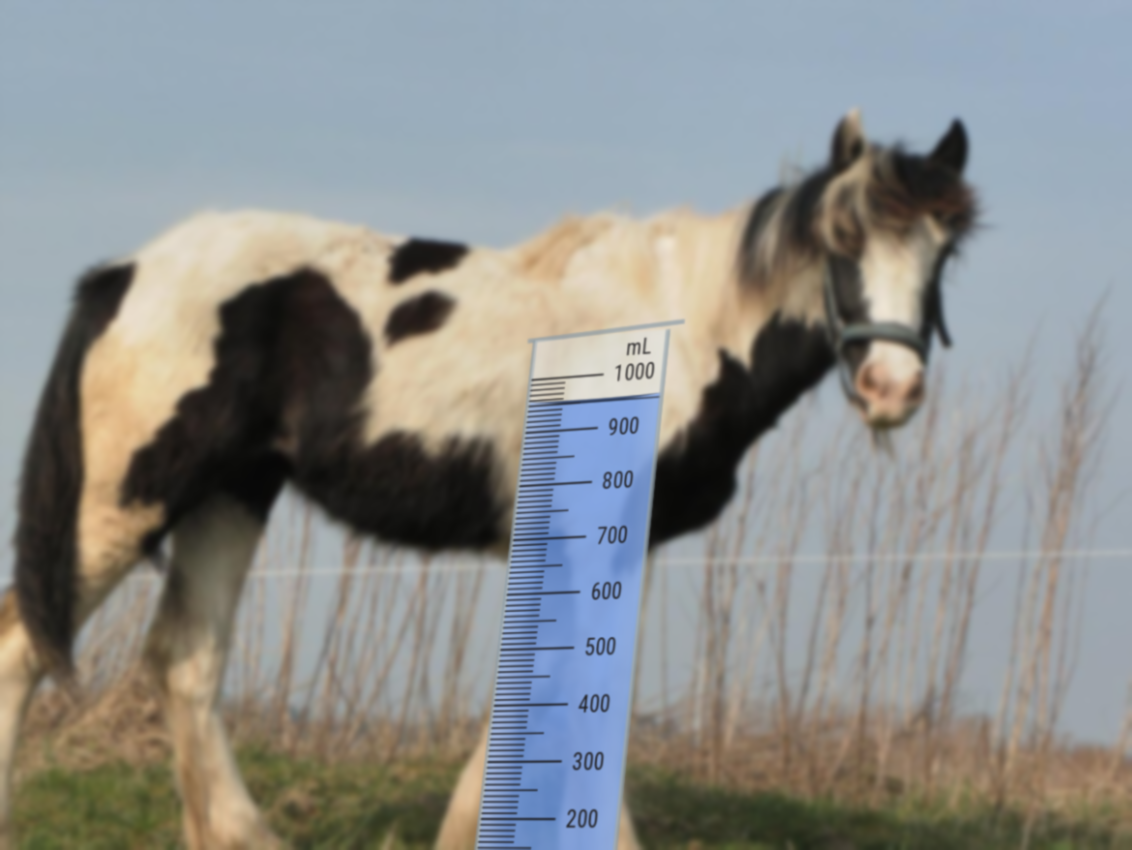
950 mL
